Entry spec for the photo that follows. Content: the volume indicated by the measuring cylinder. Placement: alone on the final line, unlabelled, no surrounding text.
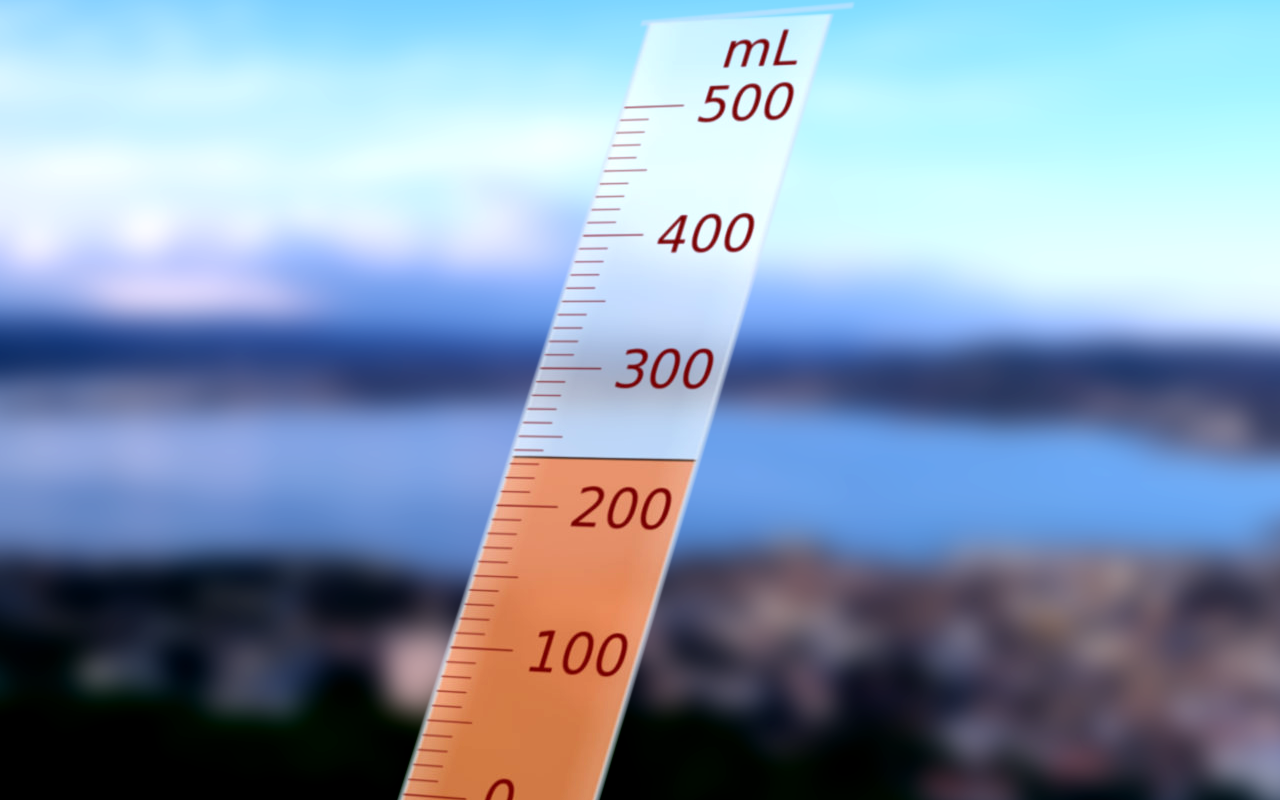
235 mL
